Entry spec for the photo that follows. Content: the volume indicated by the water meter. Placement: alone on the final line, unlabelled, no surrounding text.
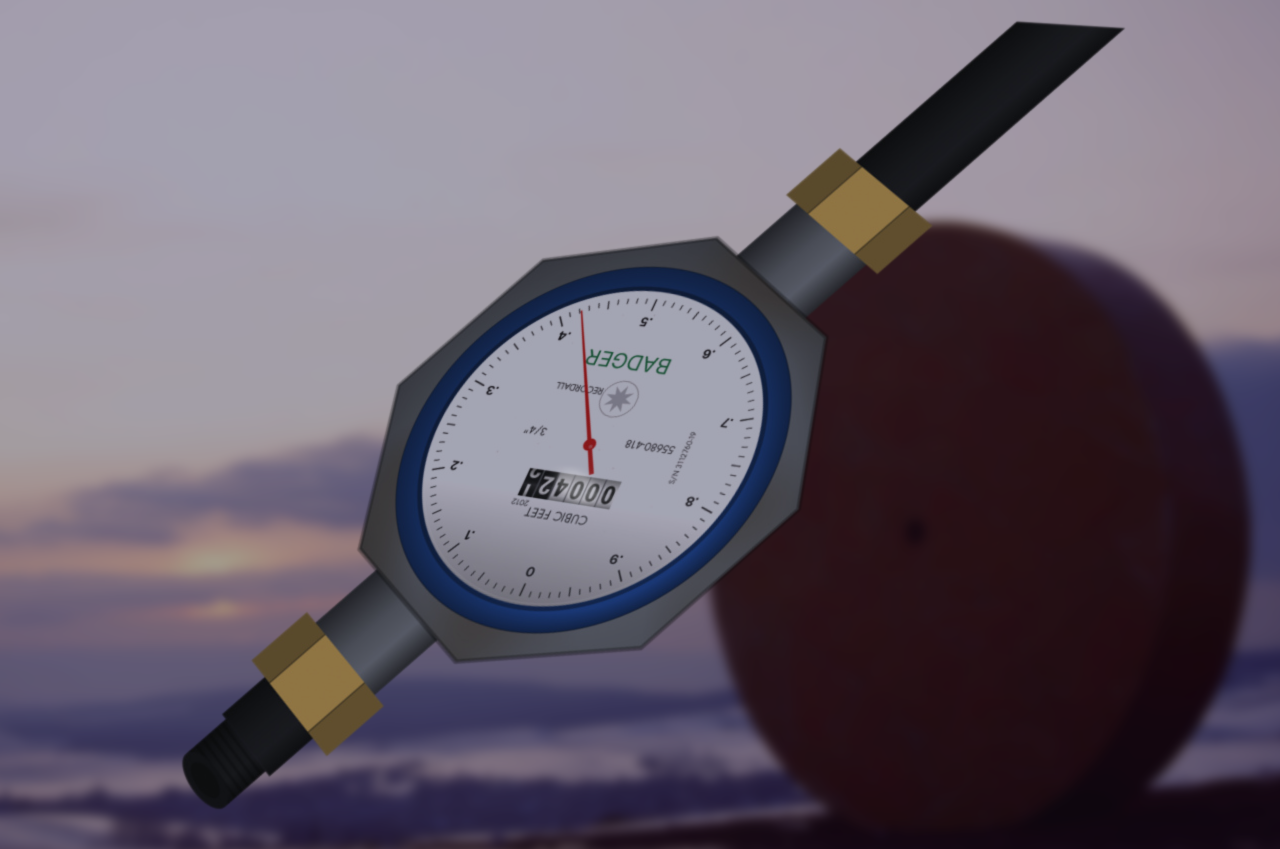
421.42 ft³
